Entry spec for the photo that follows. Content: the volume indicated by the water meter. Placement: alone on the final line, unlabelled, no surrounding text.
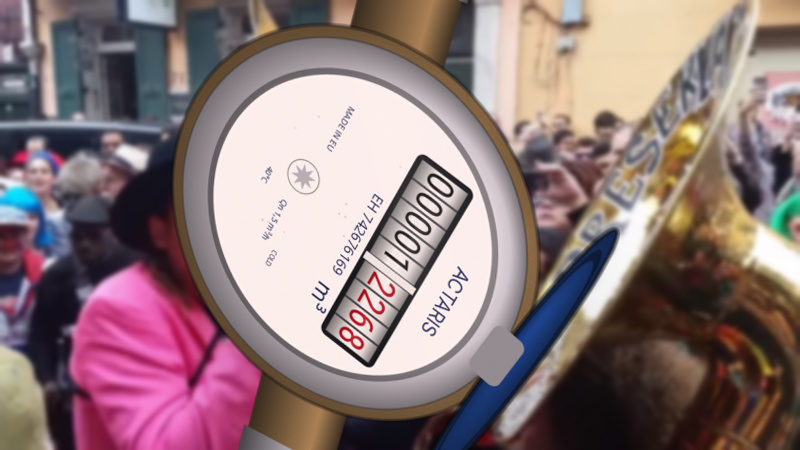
1.2268 m³
